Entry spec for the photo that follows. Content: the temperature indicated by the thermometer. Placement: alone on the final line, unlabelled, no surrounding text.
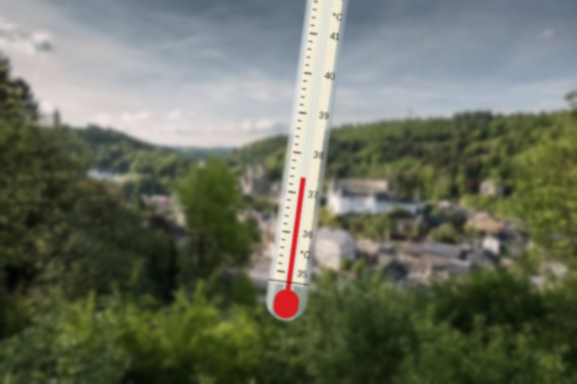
37.4 °C
